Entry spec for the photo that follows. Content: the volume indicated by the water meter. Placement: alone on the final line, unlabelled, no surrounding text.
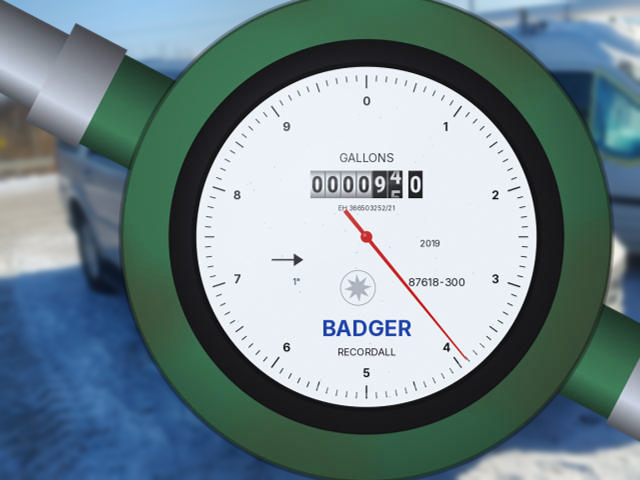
943.9 gal
